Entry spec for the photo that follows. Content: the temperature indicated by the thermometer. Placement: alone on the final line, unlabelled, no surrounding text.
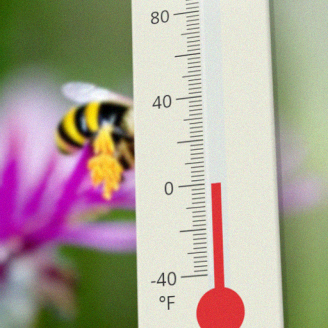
0 °F
